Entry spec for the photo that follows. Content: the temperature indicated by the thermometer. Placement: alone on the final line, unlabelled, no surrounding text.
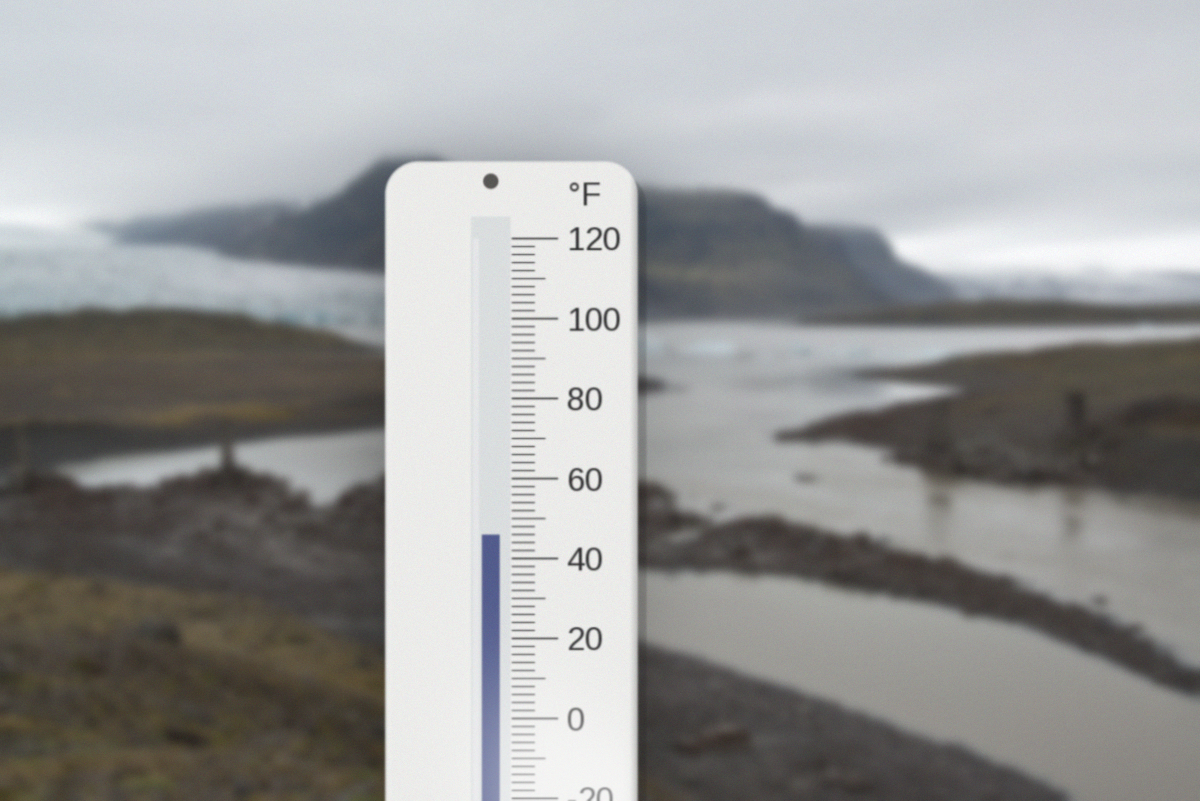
46 °F
